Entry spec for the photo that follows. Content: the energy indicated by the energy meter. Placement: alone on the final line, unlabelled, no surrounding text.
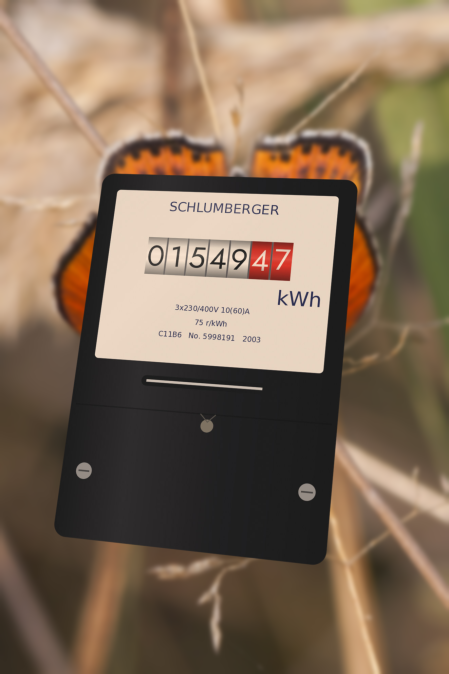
1549.47 kWh
